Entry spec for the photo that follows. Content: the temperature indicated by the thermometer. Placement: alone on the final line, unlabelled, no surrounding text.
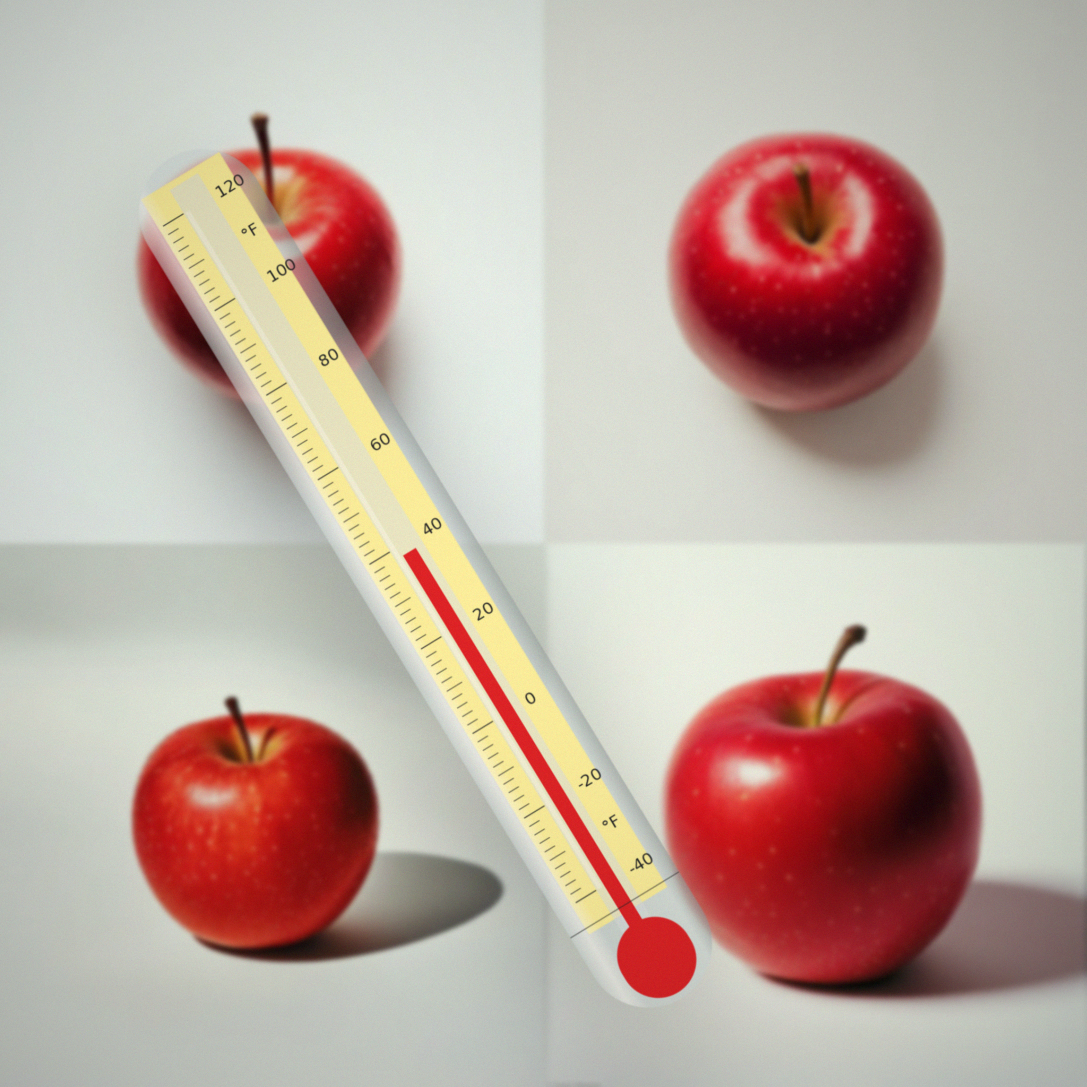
38 °F
